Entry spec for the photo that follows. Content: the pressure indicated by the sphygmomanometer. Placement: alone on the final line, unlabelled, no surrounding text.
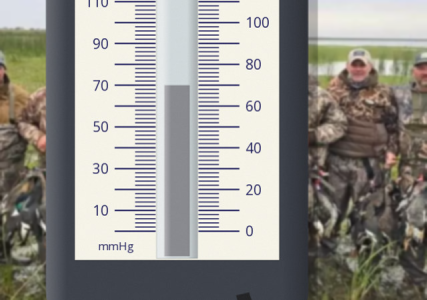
70 mmHg
